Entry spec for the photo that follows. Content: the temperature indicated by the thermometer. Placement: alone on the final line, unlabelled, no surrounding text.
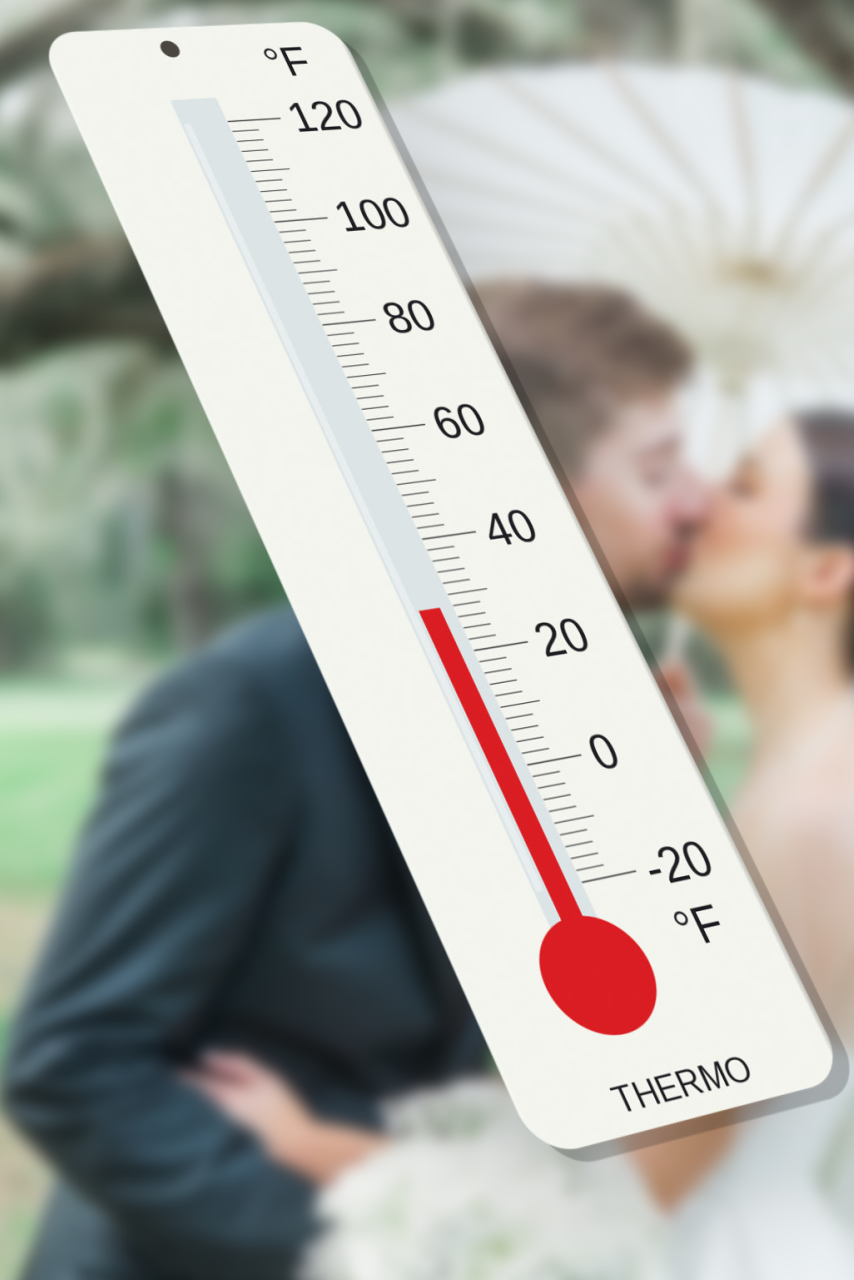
28 °F
